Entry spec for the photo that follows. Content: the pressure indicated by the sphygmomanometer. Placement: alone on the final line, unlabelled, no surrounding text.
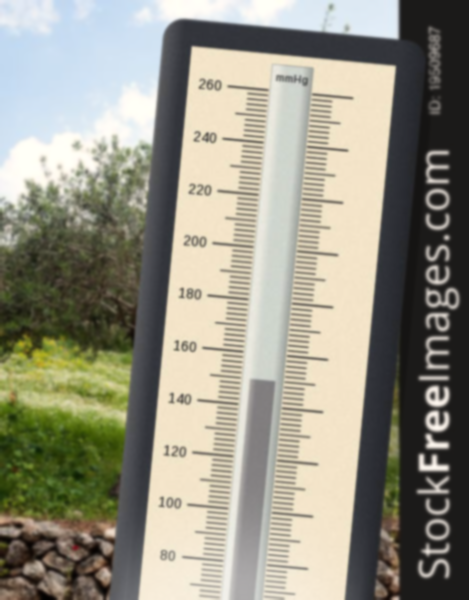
150 mmHg
